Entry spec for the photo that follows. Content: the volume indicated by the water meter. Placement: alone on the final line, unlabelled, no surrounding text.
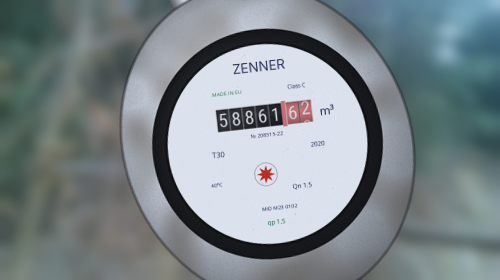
58861.62 m³
